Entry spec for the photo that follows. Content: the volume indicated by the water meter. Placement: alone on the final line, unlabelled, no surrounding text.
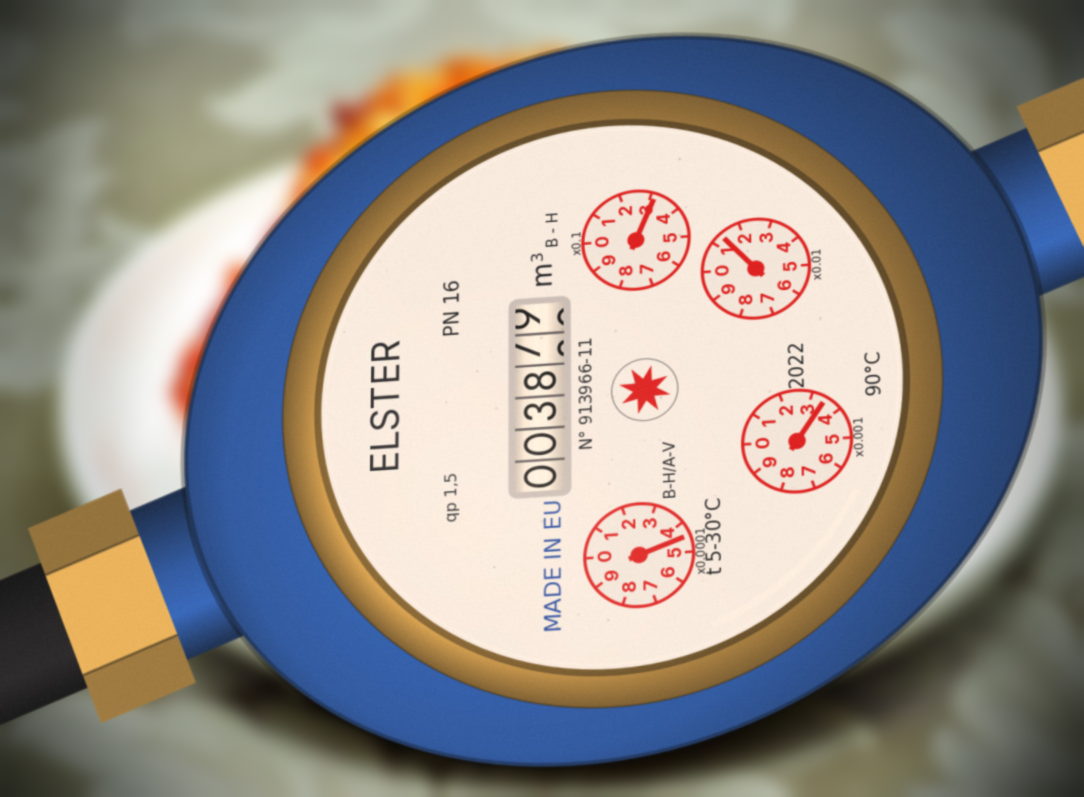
3879.3134 m³
